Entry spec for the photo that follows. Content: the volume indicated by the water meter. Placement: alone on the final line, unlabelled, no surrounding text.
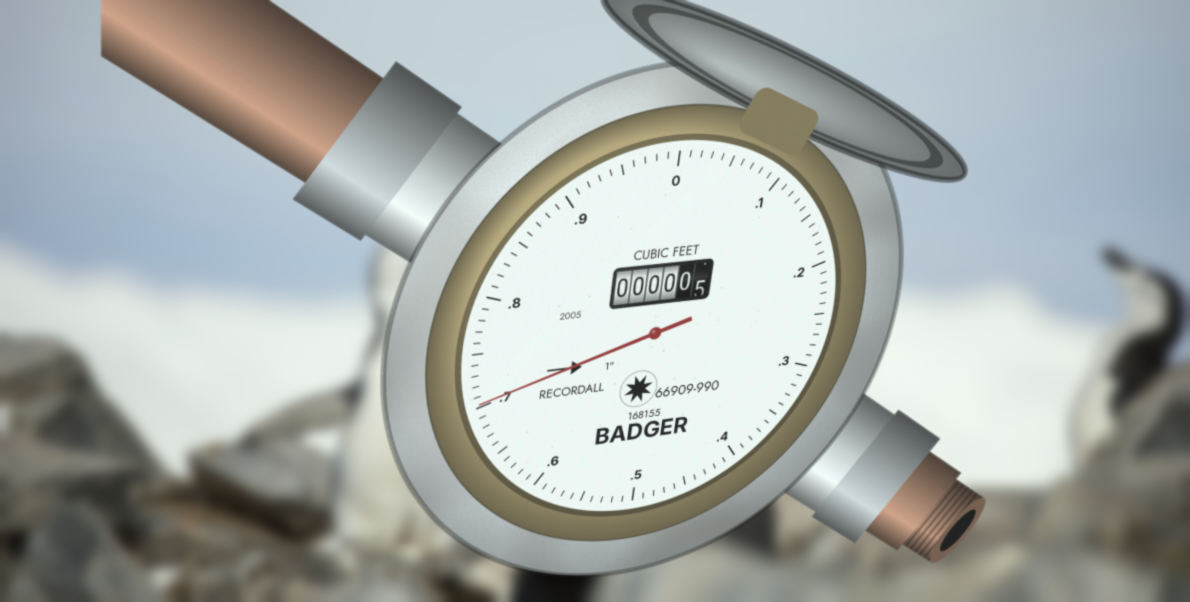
4.70 ft³
